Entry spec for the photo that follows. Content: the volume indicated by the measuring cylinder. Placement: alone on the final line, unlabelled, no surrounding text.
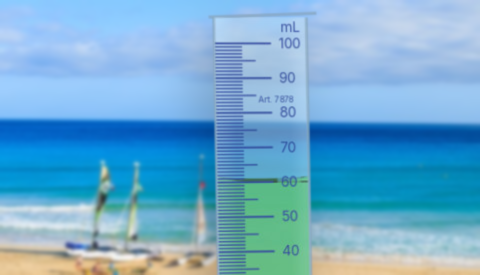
60 mL
